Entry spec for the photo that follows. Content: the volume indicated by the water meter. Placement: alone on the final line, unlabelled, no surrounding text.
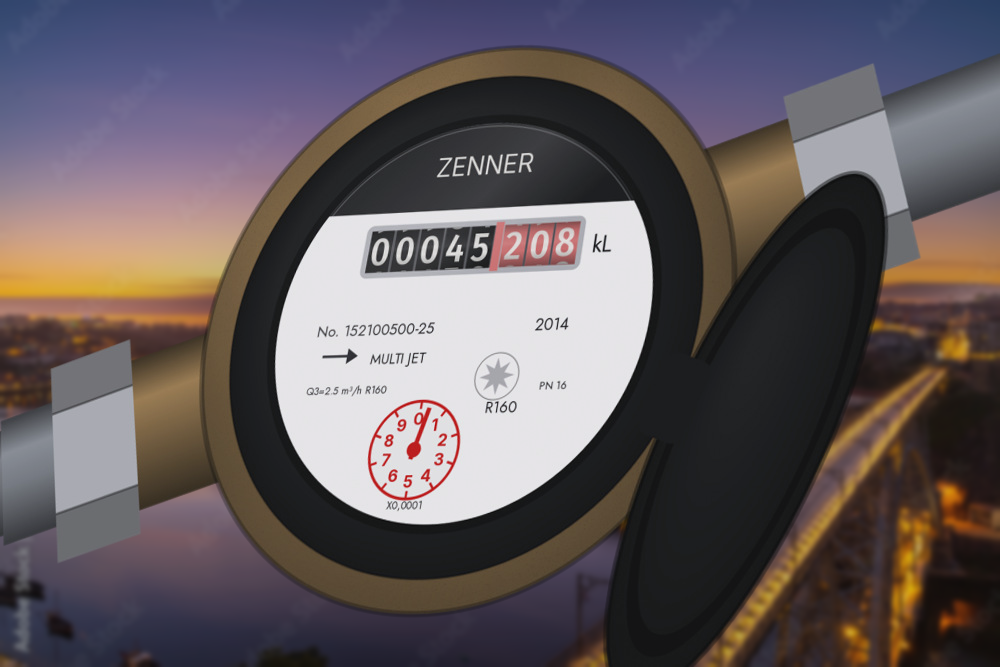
45.2080 kL
